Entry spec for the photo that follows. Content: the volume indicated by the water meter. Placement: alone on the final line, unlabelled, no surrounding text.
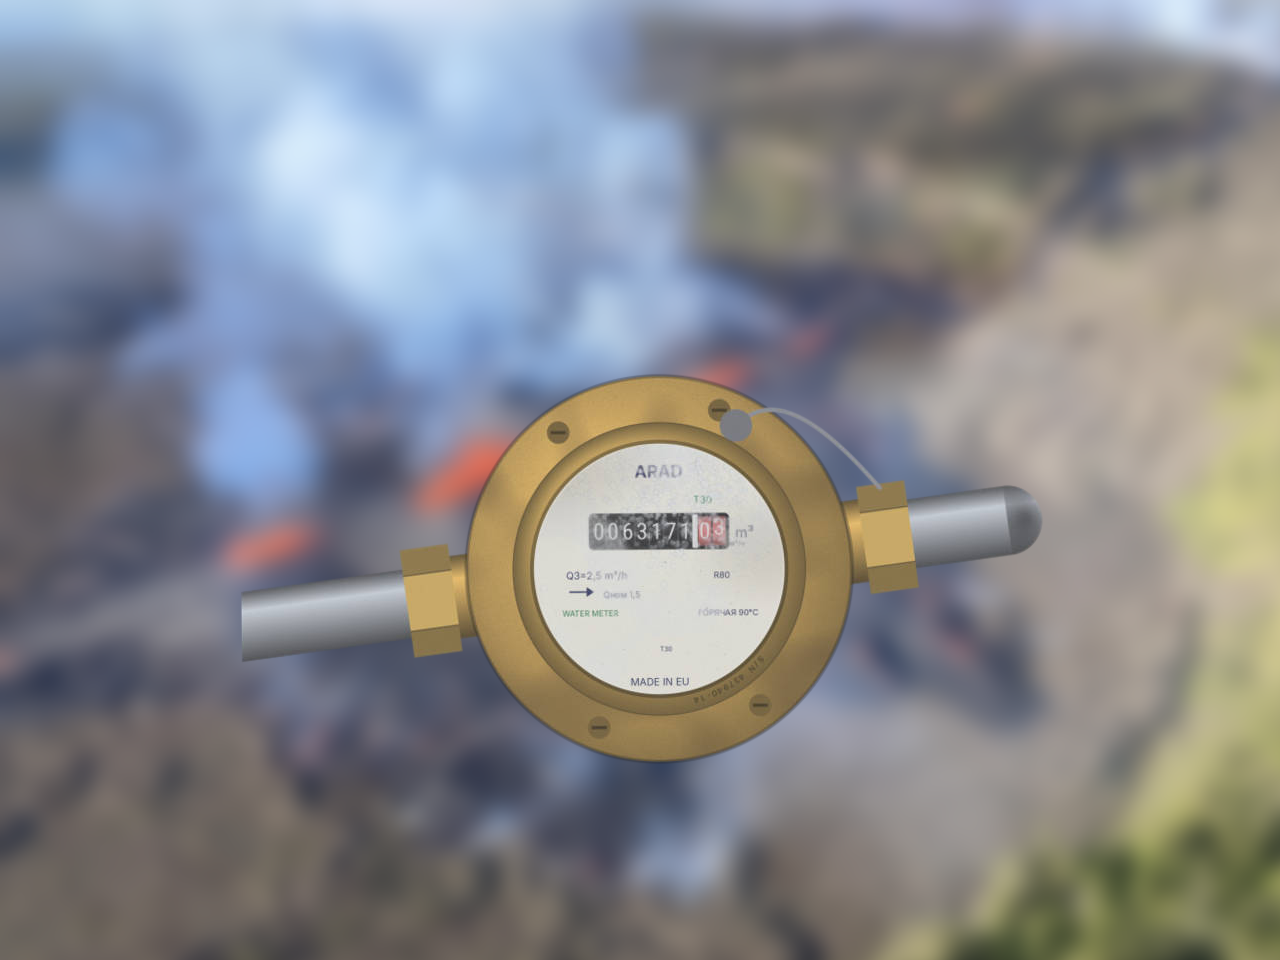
63171.03 m³
